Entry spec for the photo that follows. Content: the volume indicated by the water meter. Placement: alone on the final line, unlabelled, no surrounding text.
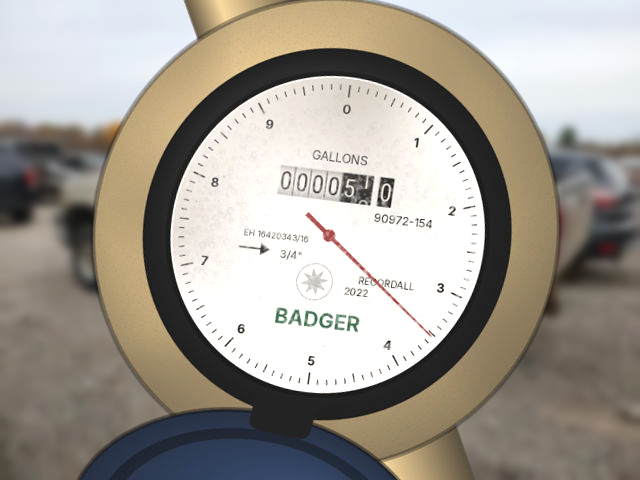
513.5 gal
